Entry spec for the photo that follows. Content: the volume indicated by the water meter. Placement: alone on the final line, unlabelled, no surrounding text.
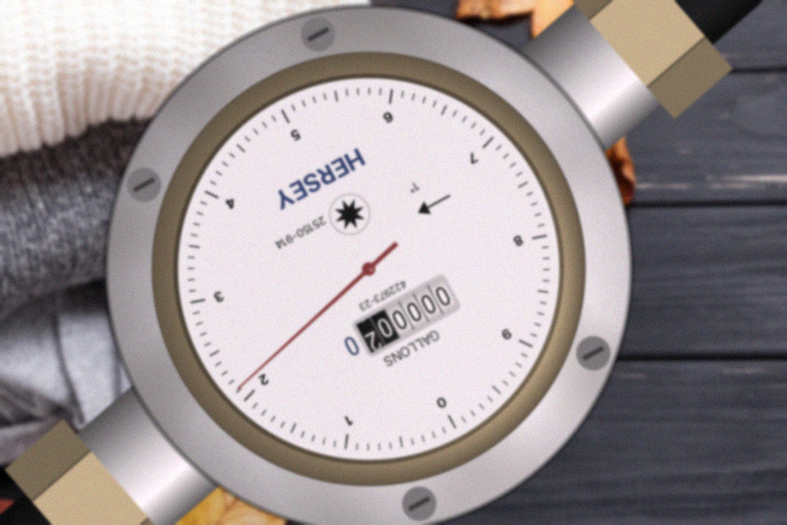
22.1 gal
